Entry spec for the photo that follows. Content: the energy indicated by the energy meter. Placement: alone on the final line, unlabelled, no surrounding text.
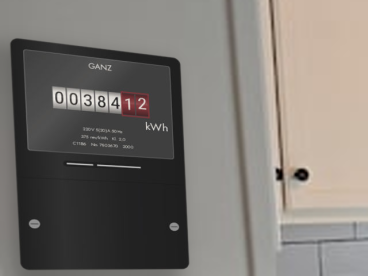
384.12 kWh
